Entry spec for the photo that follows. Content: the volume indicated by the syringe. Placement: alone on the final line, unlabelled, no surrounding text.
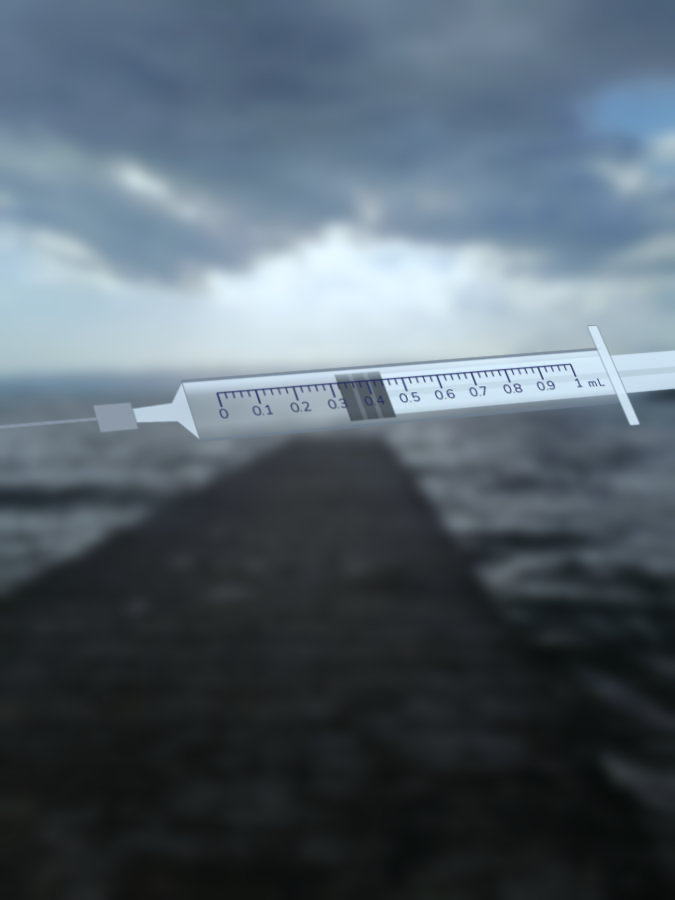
0.32 mL
